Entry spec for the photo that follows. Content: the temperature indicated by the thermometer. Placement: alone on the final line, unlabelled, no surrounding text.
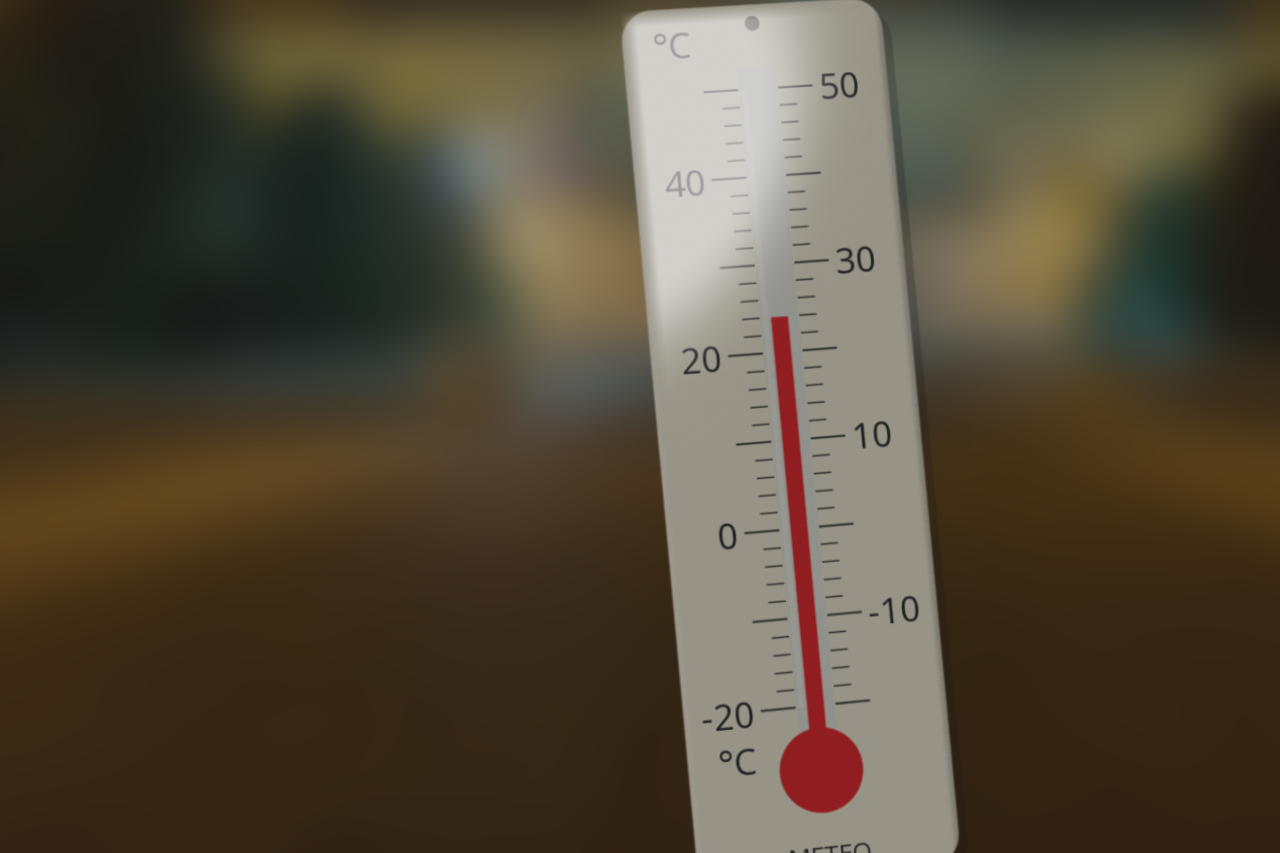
24 °C
